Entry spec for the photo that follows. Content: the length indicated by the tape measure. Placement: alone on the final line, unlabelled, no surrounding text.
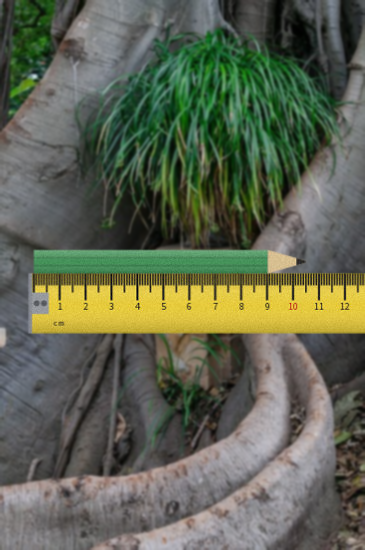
10.5 cm
